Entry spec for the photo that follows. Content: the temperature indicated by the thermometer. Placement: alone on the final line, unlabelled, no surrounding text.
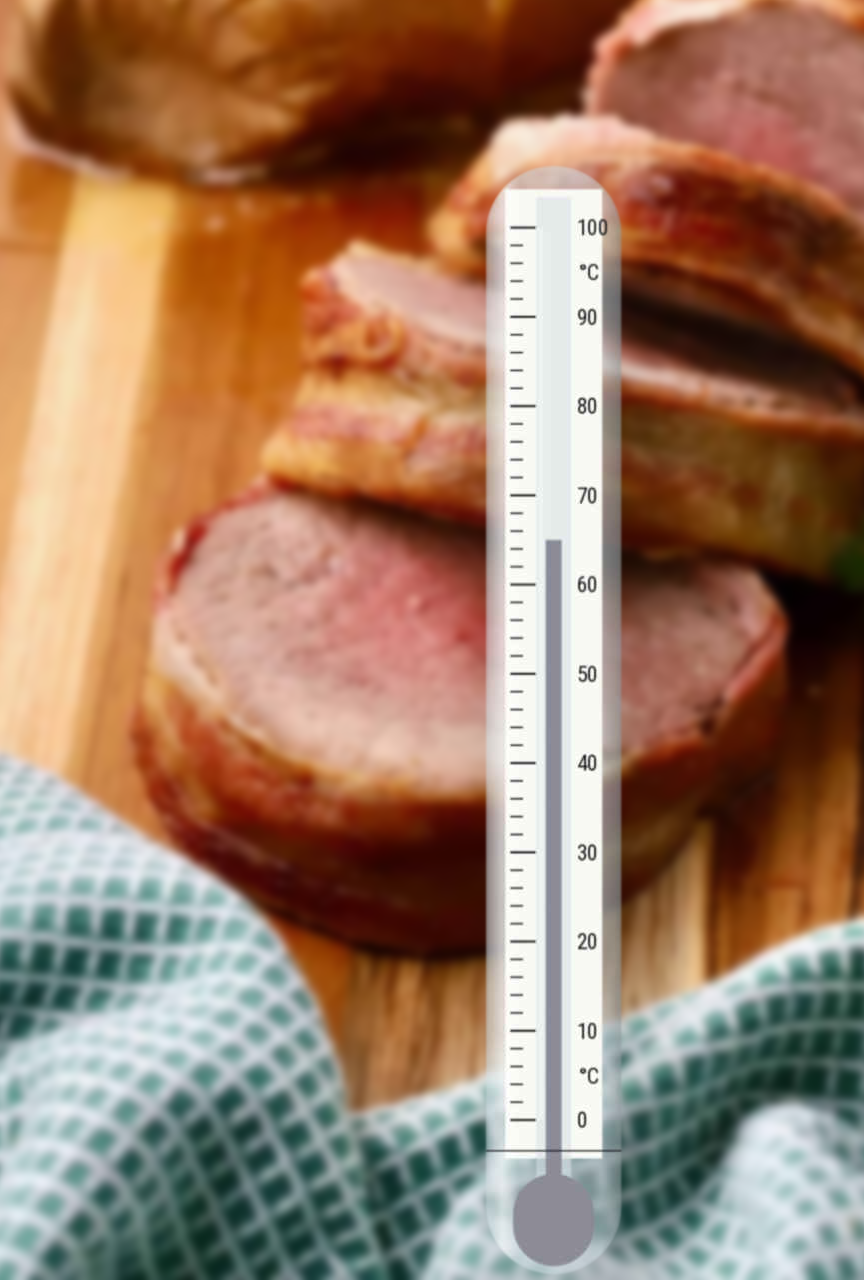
65 °C
